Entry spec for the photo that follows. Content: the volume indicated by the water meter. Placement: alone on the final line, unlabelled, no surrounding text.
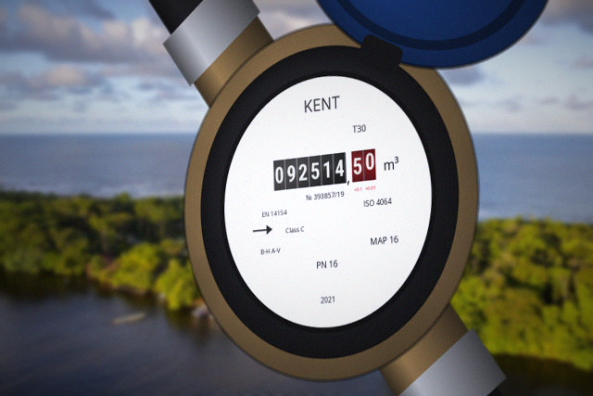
92514.50 m³
